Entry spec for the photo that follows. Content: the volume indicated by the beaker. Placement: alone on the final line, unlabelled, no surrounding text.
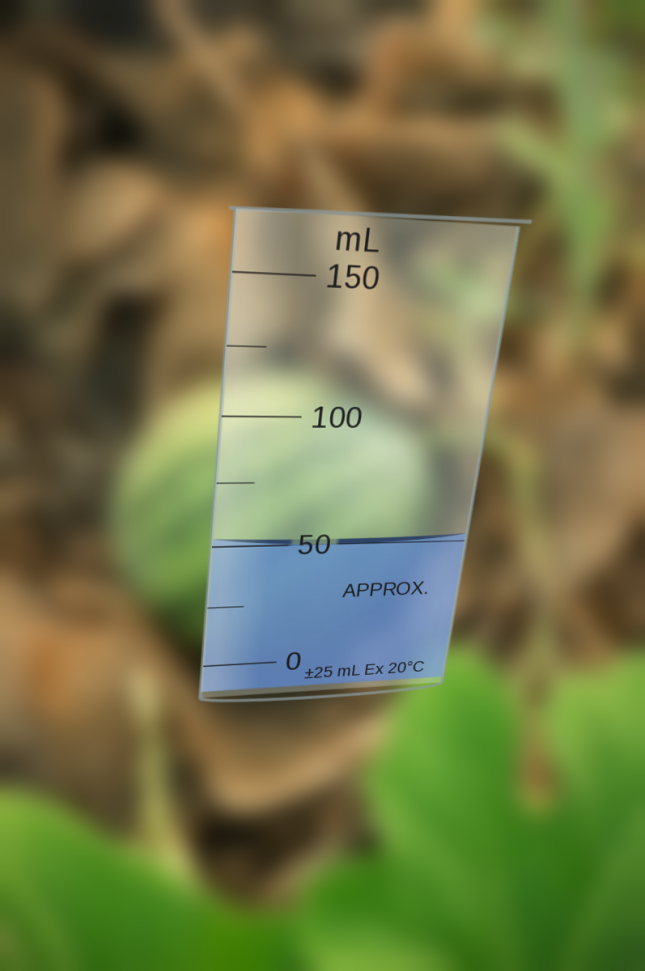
50 mL
